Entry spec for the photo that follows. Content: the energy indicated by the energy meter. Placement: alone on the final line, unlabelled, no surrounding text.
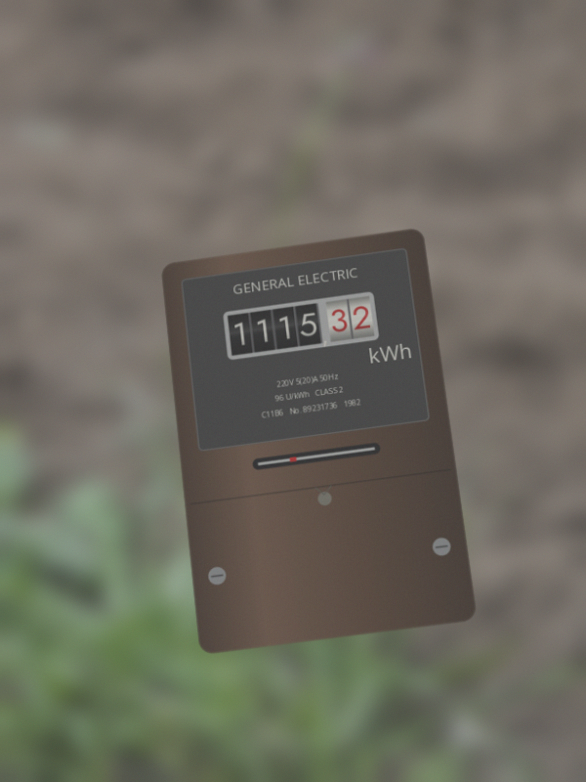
1115.32 kWh
